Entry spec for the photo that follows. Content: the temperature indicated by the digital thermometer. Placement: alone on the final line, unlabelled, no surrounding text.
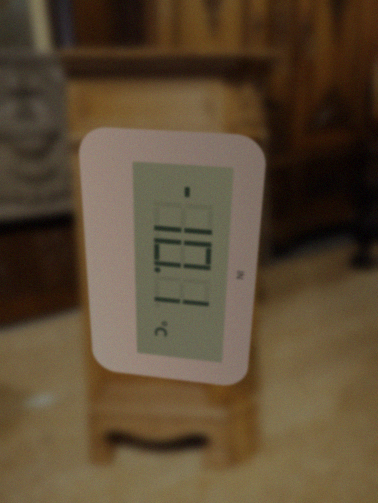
-10.1 °C
